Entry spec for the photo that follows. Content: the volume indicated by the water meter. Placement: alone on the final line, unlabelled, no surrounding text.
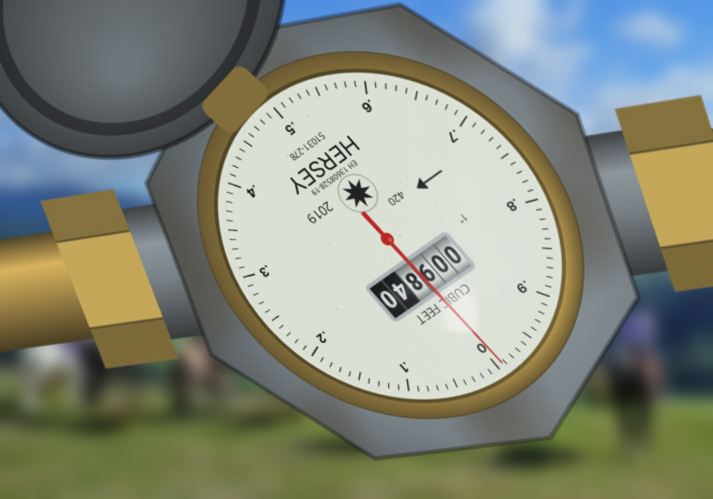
9839.99 ft³
